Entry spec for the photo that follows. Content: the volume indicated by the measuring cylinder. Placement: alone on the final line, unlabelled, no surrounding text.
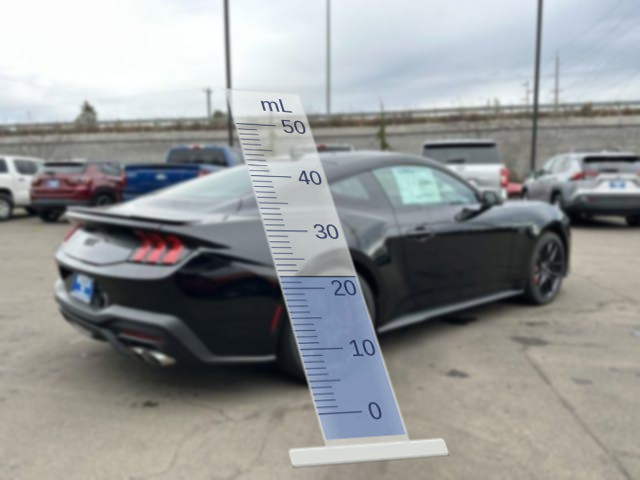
22 mL
